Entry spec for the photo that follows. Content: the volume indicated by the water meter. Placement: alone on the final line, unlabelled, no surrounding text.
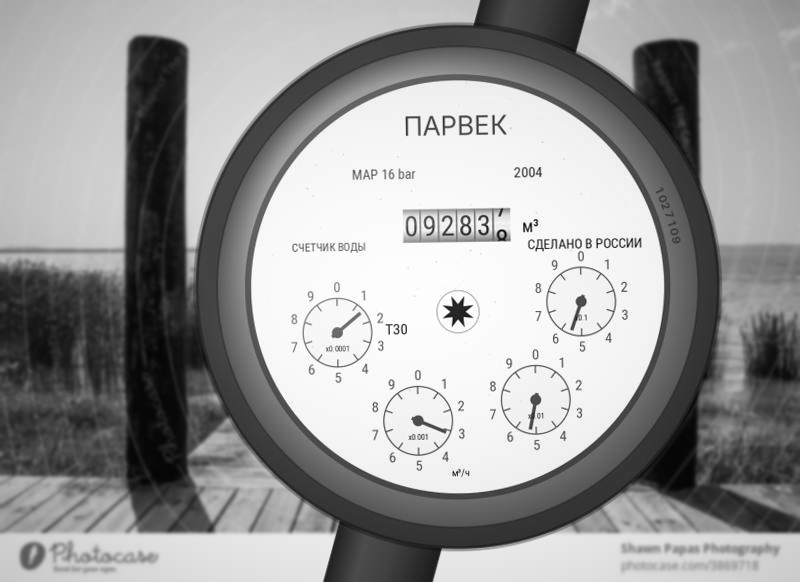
92837.5531 m³
